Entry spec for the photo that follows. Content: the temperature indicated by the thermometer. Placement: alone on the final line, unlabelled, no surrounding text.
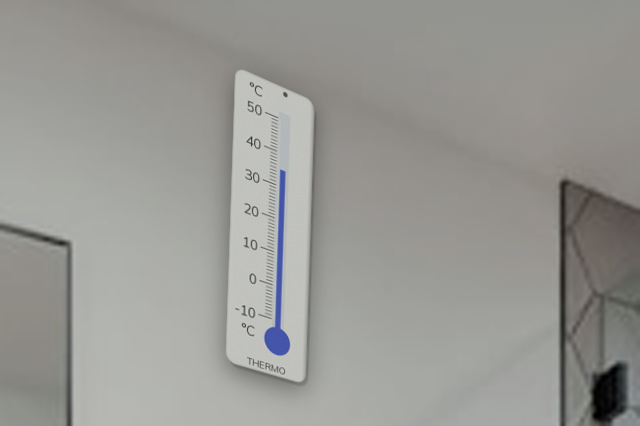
35 °C
